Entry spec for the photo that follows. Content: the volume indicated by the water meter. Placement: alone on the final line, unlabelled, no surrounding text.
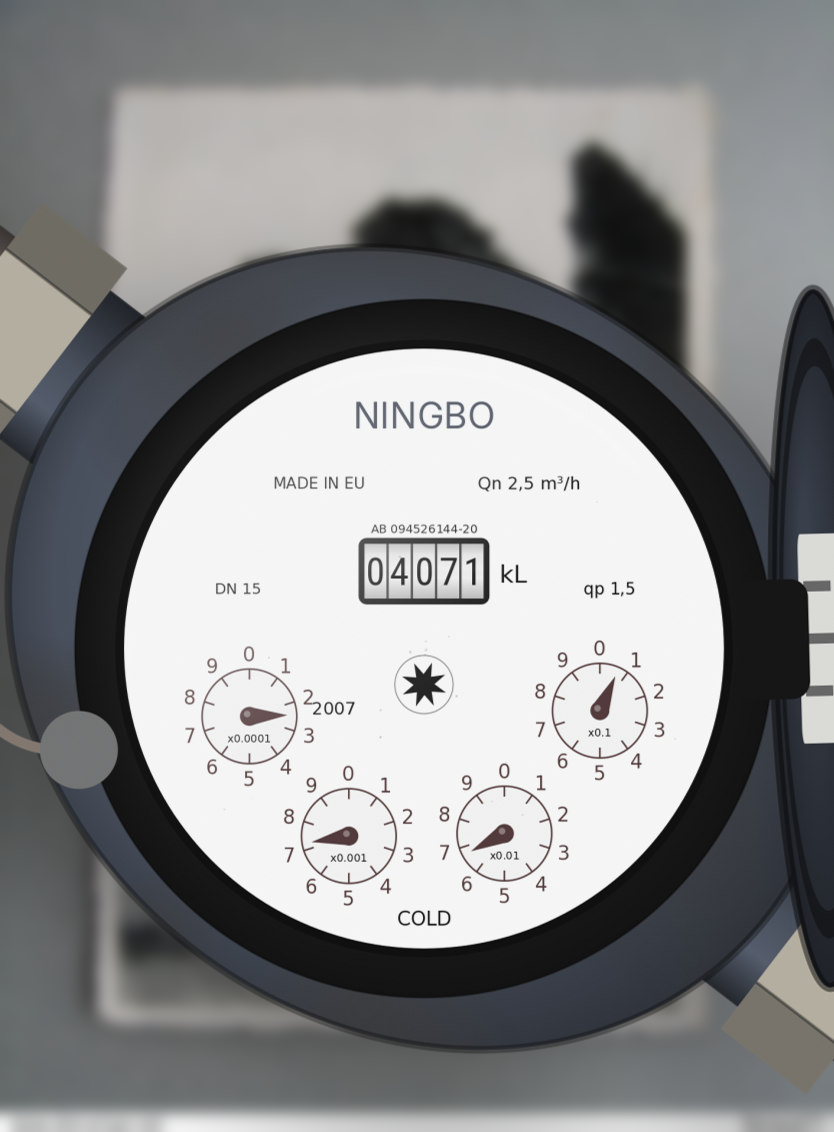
4071.0672 kL
